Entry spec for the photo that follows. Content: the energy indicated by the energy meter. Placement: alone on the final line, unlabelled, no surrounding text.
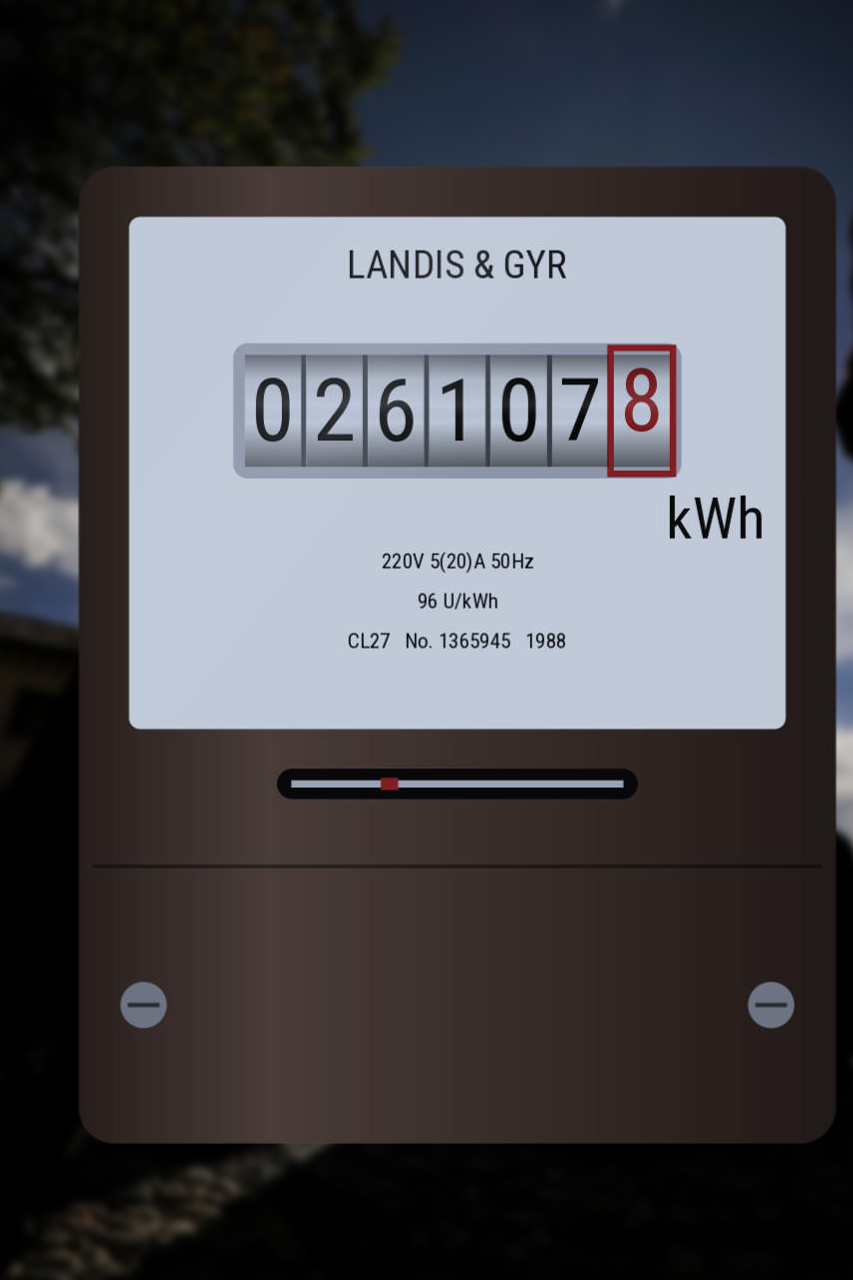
26107.8 kWh
